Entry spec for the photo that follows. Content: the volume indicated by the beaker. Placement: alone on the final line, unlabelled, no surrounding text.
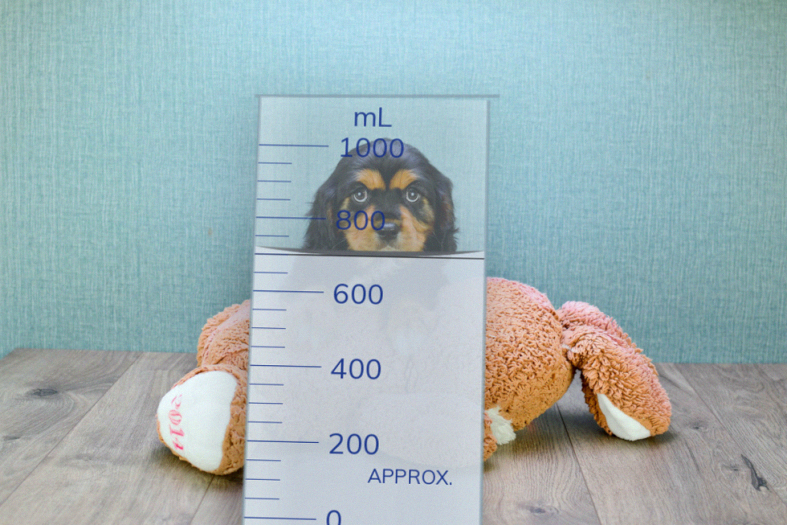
700 mL
